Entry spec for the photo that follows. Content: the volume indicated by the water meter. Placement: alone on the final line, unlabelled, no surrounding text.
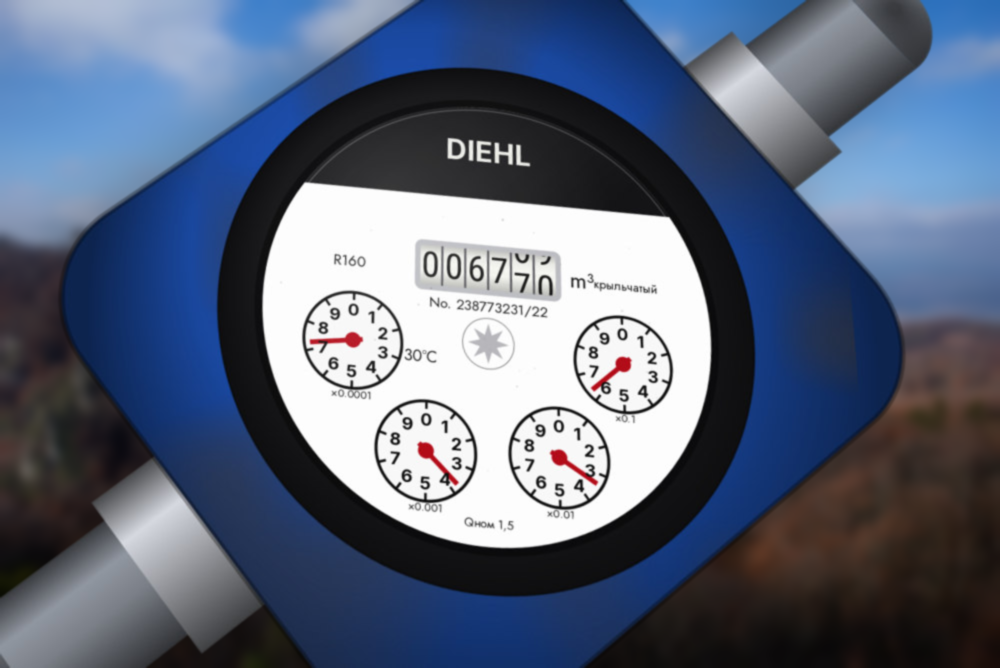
6769.6337 m³
